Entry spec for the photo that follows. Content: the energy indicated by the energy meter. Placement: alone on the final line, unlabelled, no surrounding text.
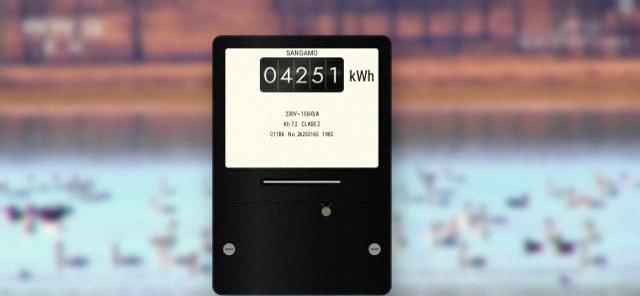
4251 kWh
